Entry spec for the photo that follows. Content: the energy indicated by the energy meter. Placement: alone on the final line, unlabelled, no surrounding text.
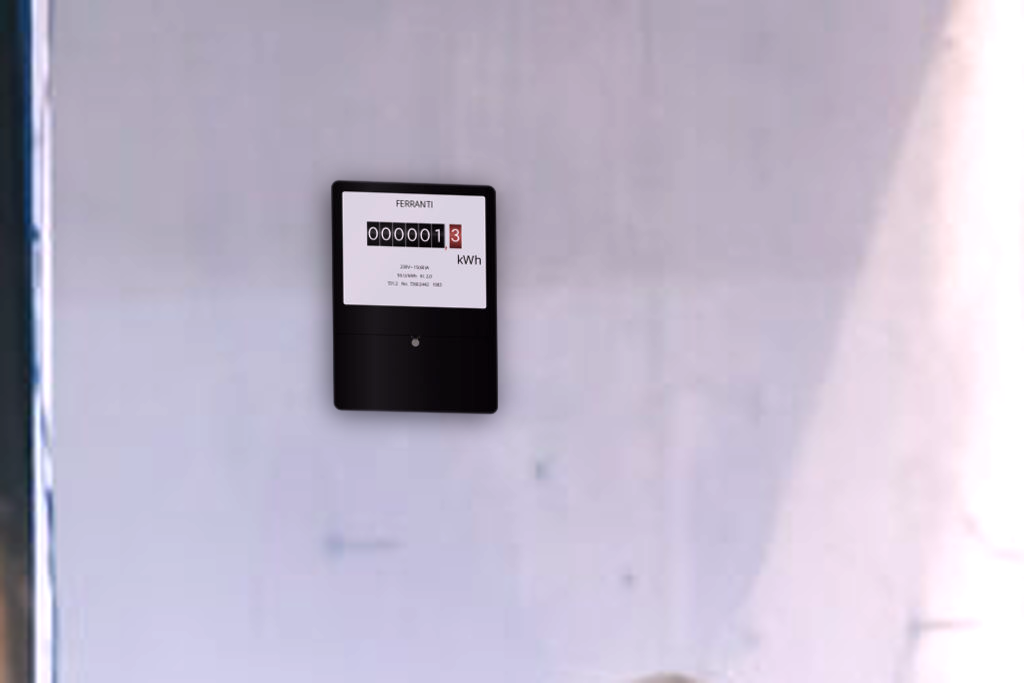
1.3 kWh
